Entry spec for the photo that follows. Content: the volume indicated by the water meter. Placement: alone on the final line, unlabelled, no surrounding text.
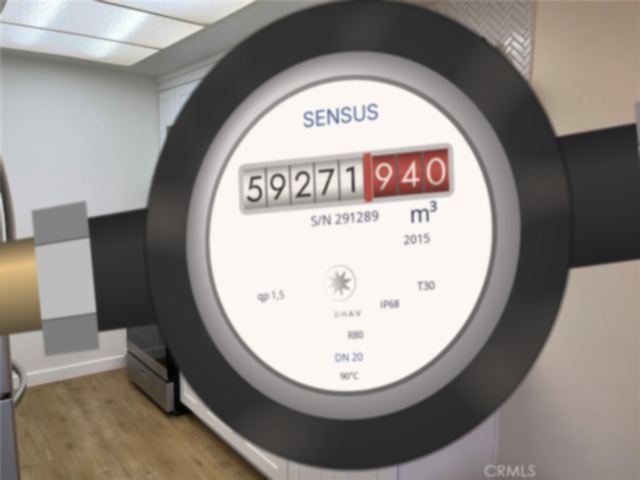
59271.940 m³
